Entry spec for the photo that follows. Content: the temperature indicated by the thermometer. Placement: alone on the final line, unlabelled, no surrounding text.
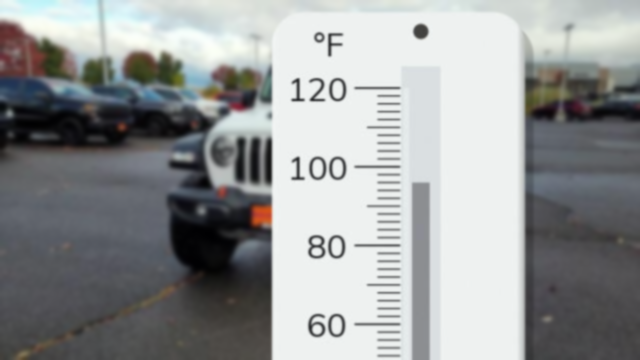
96 °F
